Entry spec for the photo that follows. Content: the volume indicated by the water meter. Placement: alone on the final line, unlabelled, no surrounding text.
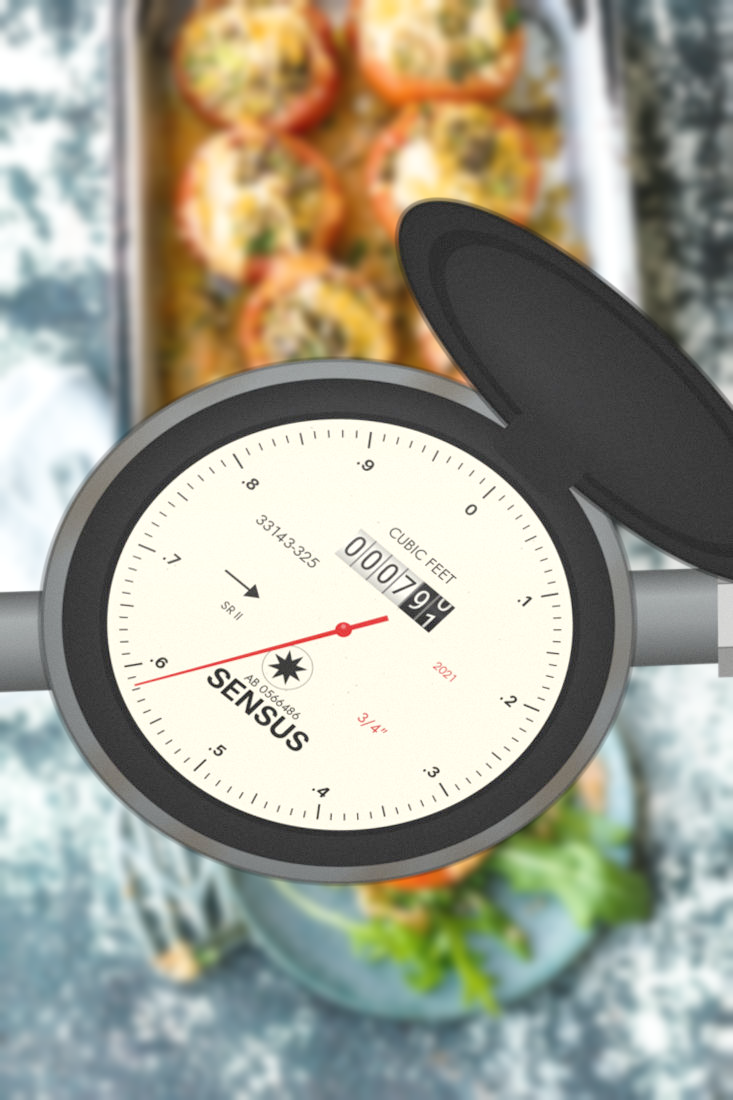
790.58 ft³
